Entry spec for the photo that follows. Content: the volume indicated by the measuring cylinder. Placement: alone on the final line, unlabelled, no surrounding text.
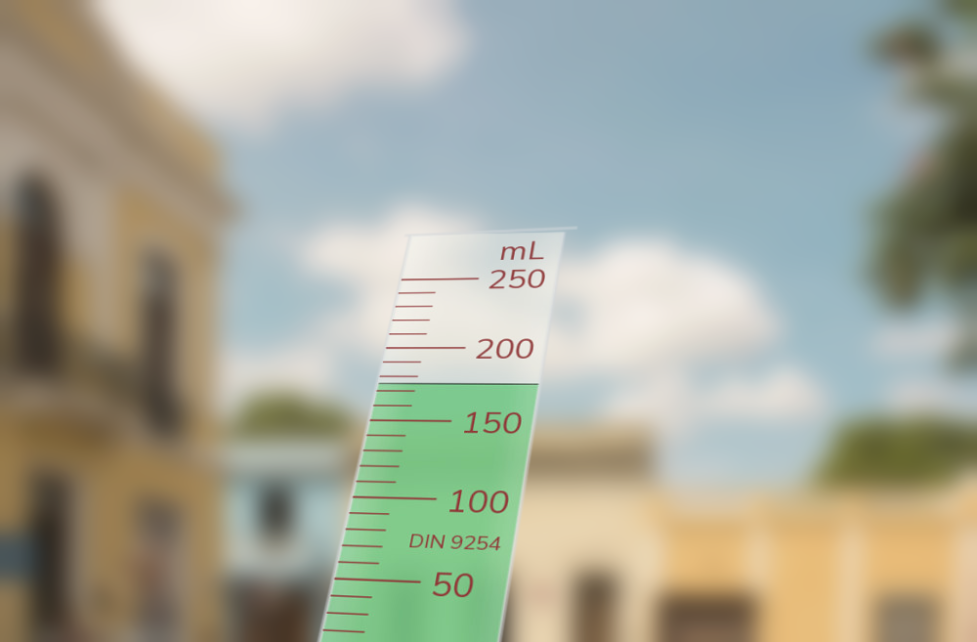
175 mL
